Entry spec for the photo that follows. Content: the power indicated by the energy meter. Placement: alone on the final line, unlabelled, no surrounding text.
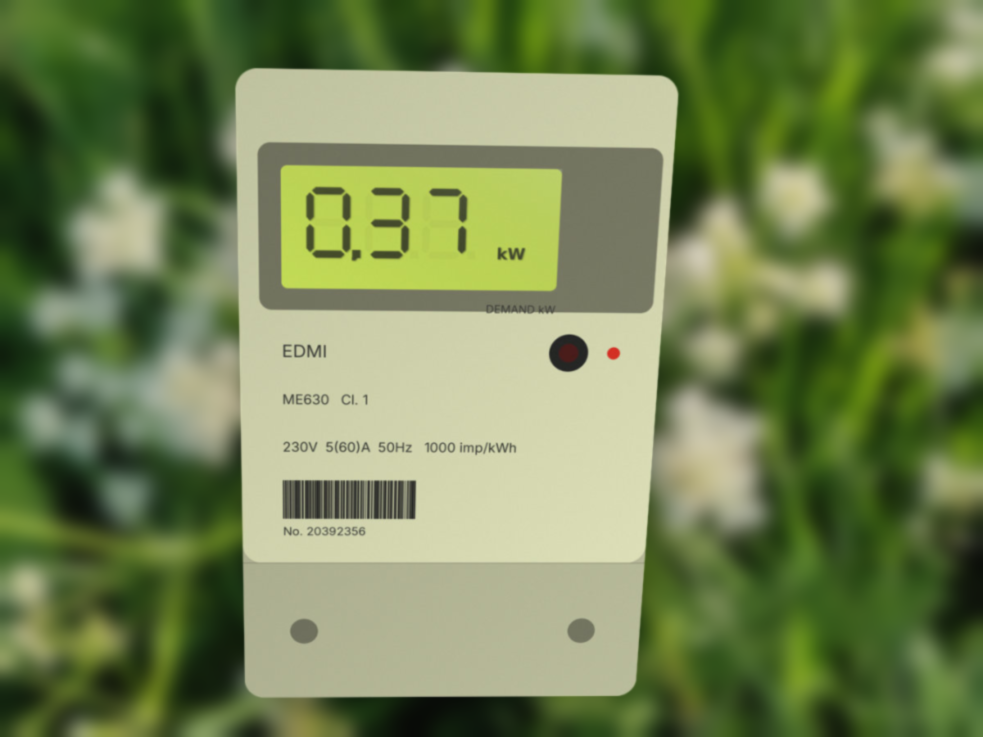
0.37 kW
